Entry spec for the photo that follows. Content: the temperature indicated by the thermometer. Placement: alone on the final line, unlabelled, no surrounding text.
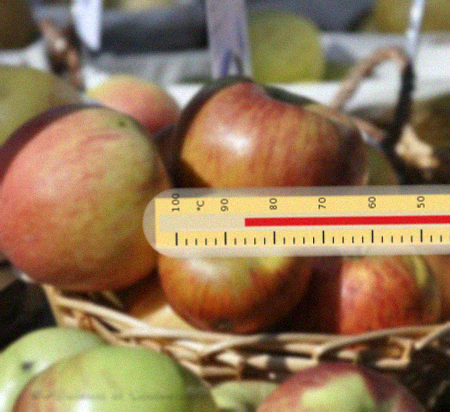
86 °C
